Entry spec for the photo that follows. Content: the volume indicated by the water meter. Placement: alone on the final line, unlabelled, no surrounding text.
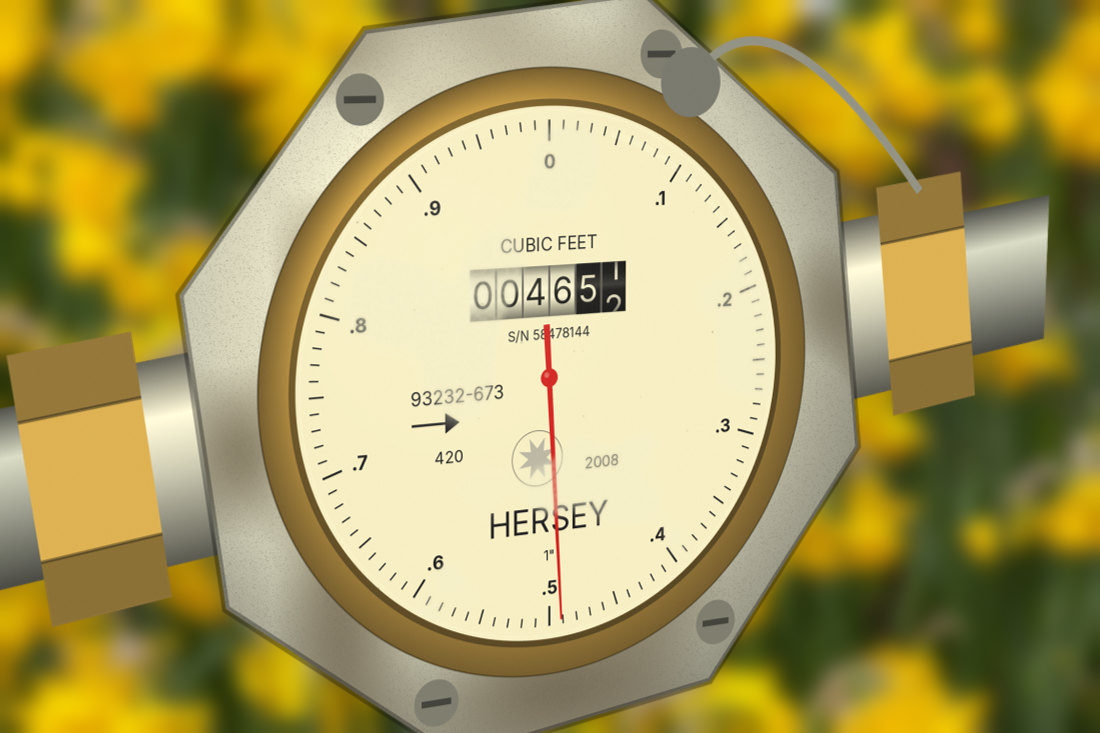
4651.49 ft³
